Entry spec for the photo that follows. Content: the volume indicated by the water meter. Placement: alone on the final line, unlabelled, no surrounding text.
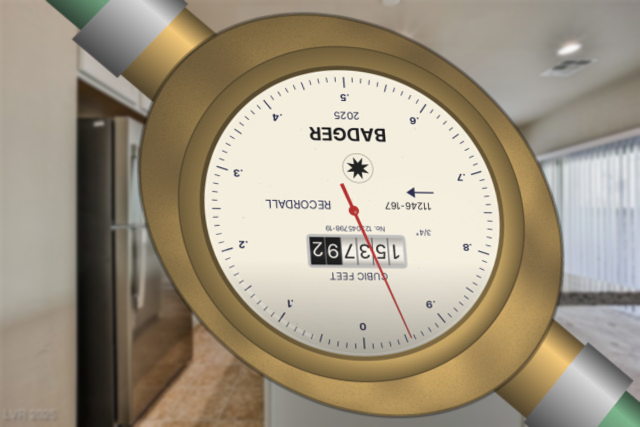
153791.94 ft³
